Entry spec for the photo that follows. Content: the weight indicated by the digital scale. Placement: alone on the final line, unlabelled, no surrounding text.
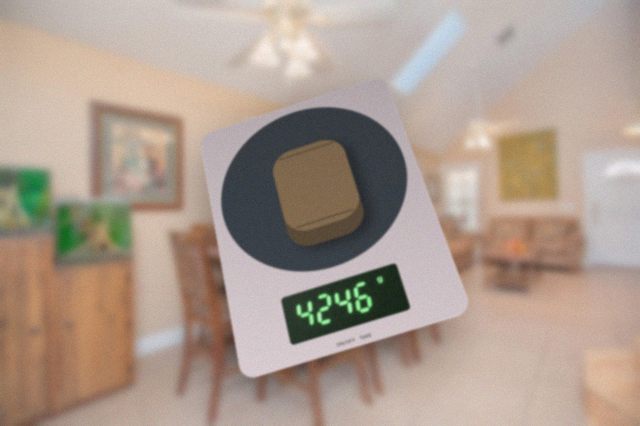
4246 g
